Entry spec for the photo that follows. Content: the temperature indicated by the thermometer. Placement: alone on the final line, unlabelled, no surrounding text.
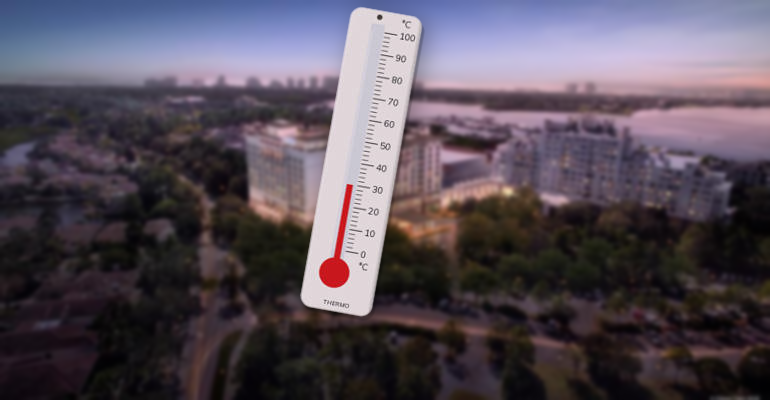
30 °C
